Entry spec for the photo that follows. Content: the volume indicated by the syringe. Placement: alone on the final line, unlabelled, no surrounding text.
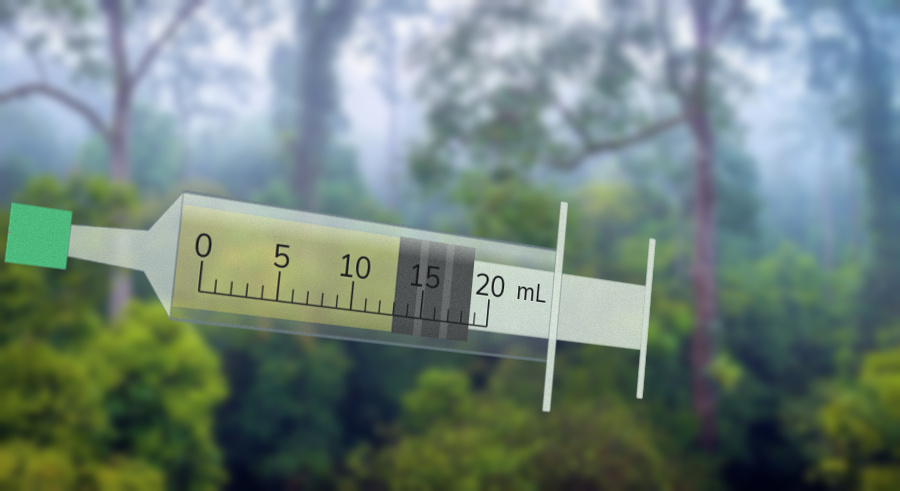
13 mL
